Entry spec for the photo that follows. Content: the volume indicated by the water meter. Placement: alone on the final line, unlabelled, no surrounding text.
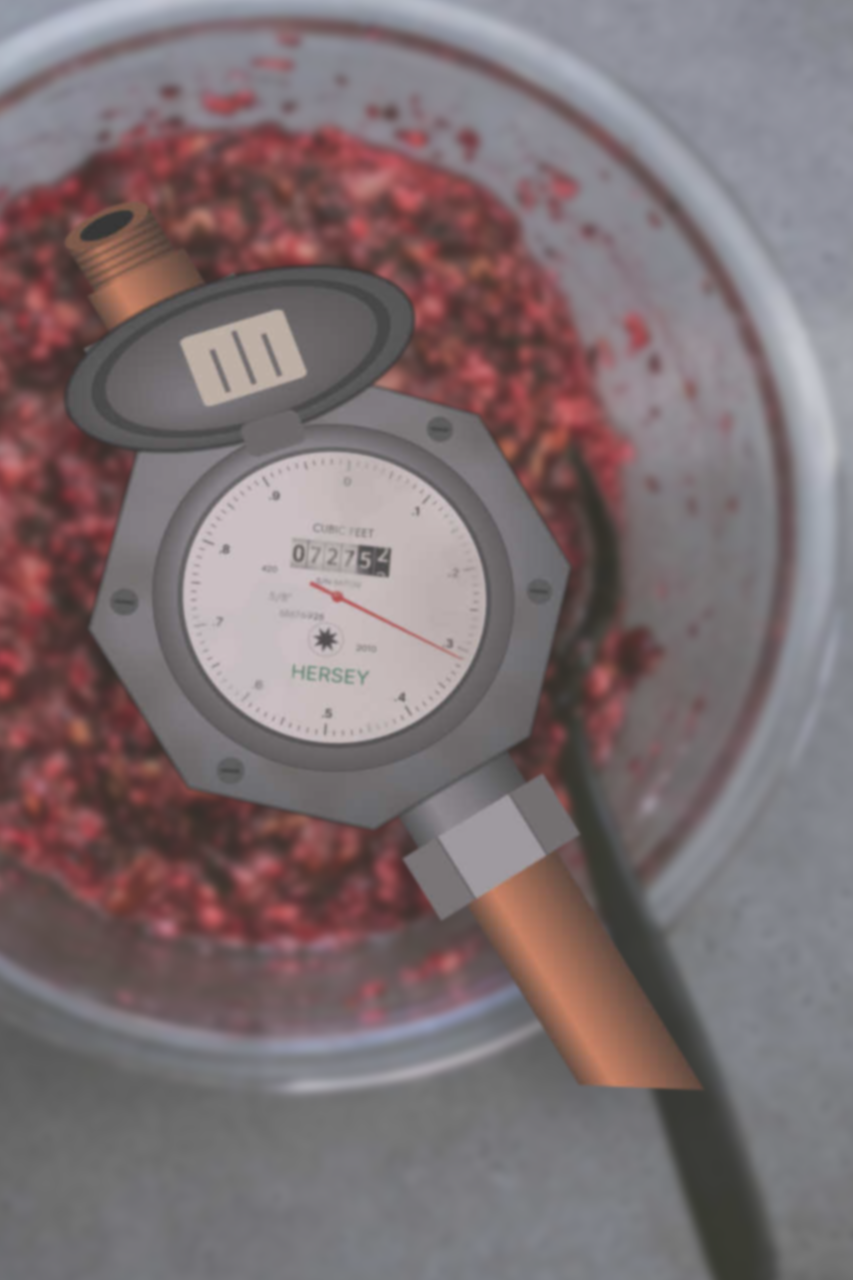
72752.31 ft³
